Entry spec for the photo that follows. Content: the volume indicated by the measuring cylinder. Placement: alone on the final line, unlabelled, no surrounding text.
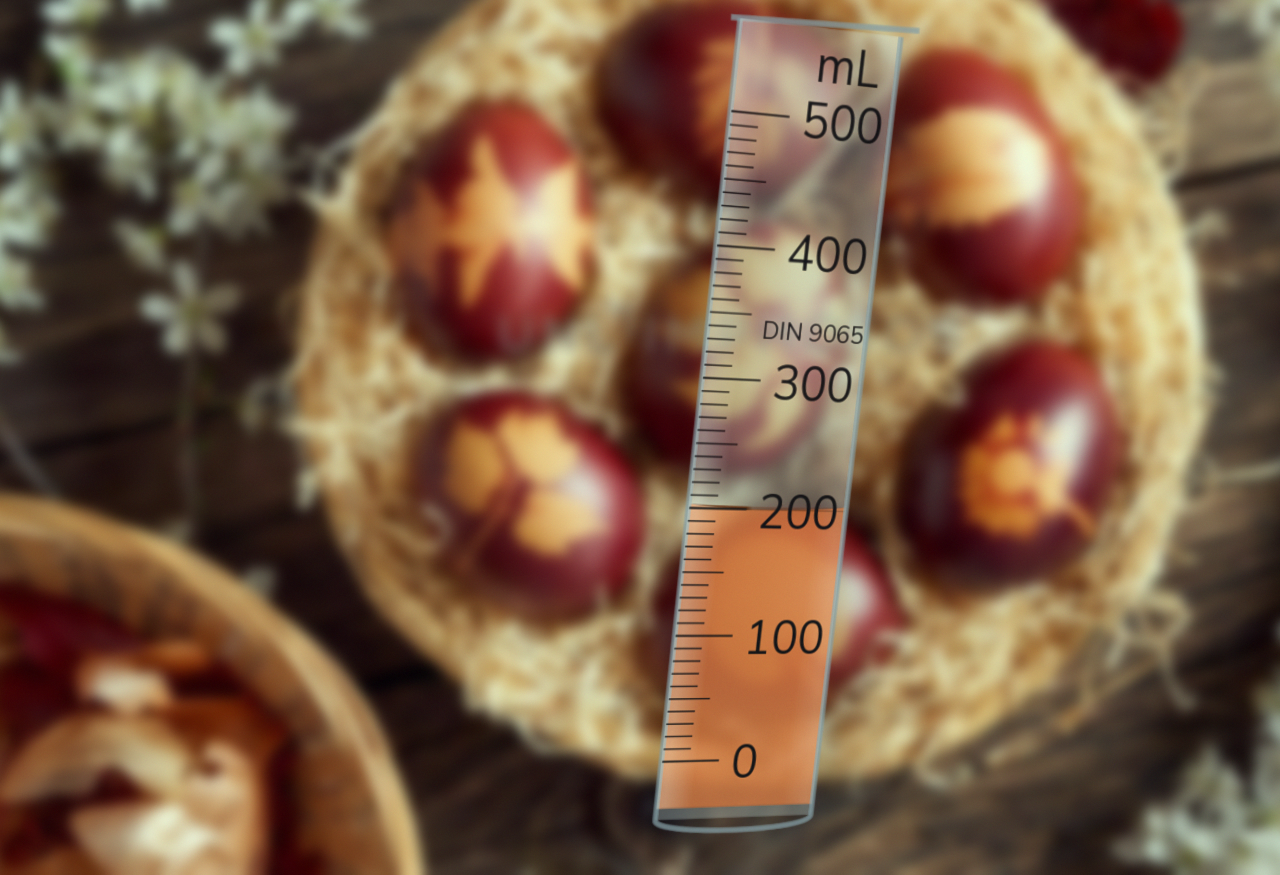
200 mL
